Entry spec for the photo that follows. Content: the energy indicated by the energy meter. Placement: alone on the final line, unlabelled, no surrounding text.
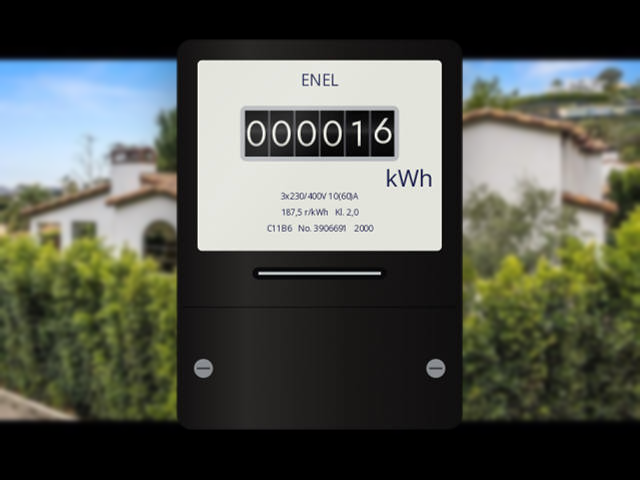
16 kWh
